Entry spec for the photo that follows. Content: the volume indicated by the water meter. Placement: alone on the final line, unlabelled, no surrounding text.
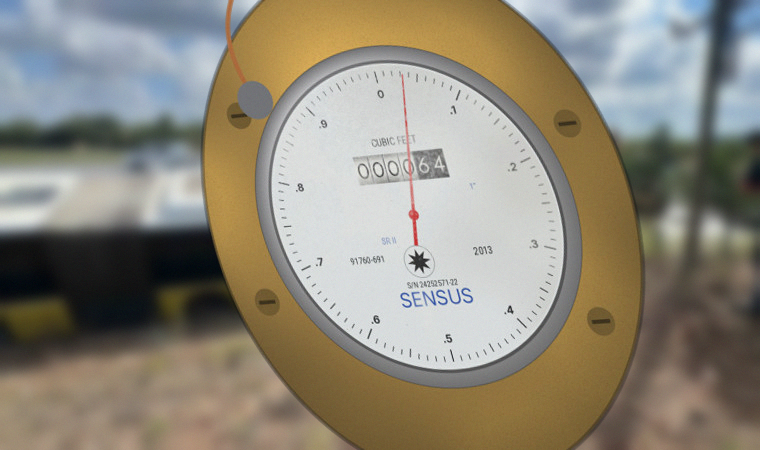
64.03 ft³
